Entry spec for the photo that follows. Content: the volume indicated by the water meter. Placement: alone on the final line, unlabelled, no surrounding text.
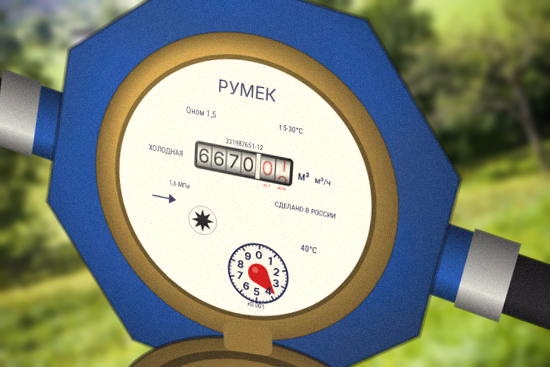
6670.013 m³
